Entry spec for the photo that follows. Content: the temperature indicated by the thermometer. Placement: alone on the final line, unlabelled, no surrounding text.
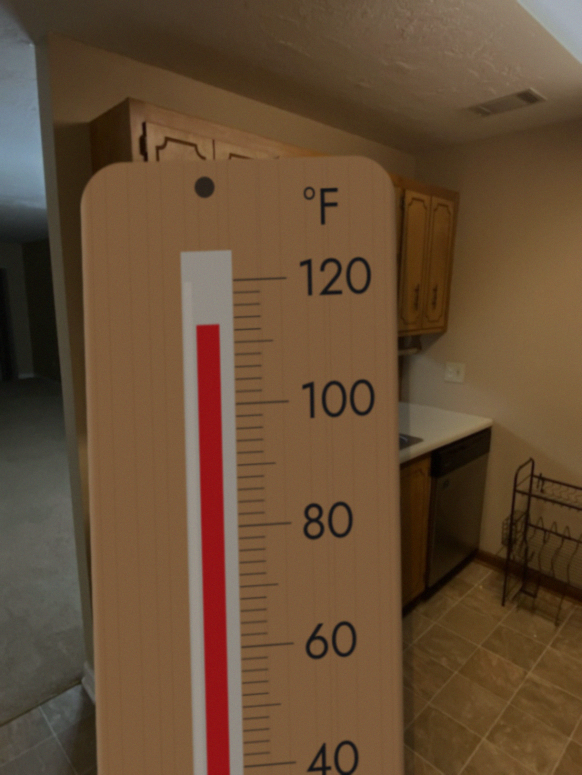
113 °F
